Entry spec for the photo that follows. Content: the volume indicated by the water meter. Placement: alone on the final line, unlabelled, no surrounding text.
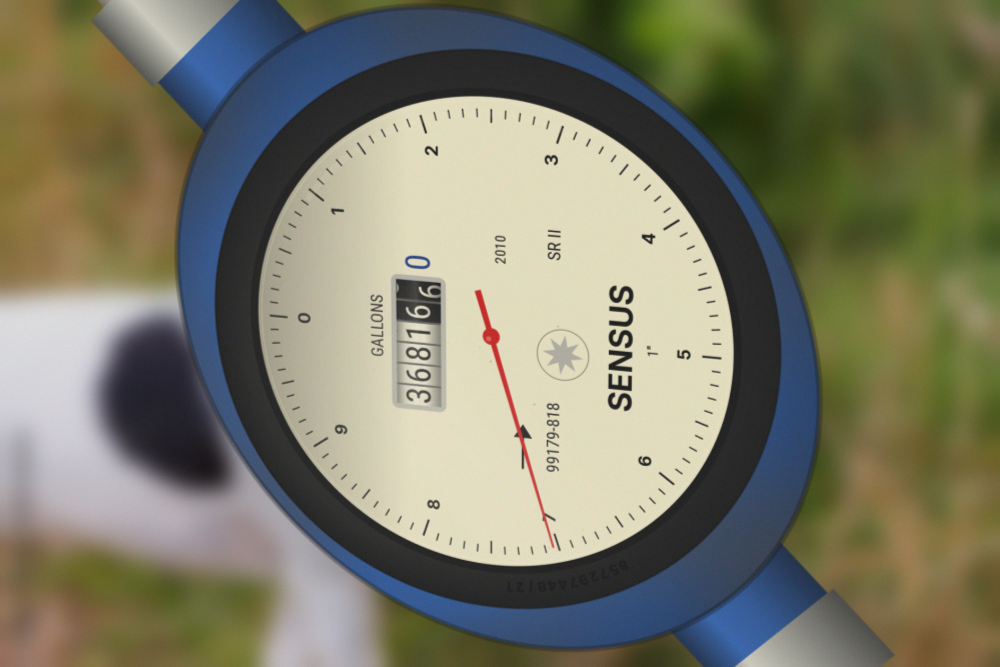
3681657.0 gal
